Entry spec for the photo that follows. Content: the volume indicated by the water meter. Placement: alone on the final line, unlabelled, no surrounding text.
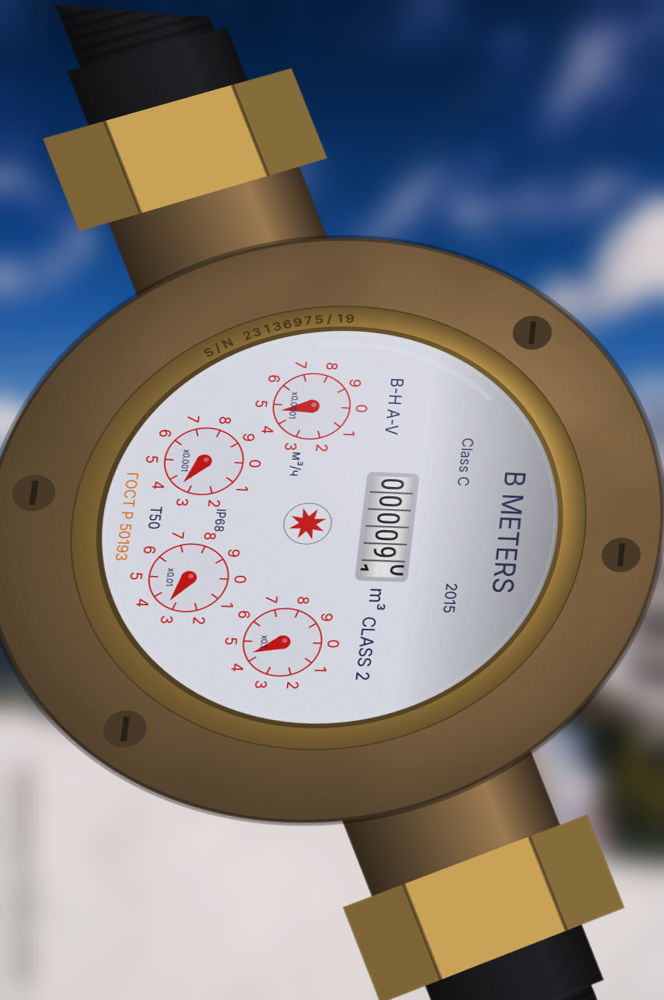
90.4334 m³
